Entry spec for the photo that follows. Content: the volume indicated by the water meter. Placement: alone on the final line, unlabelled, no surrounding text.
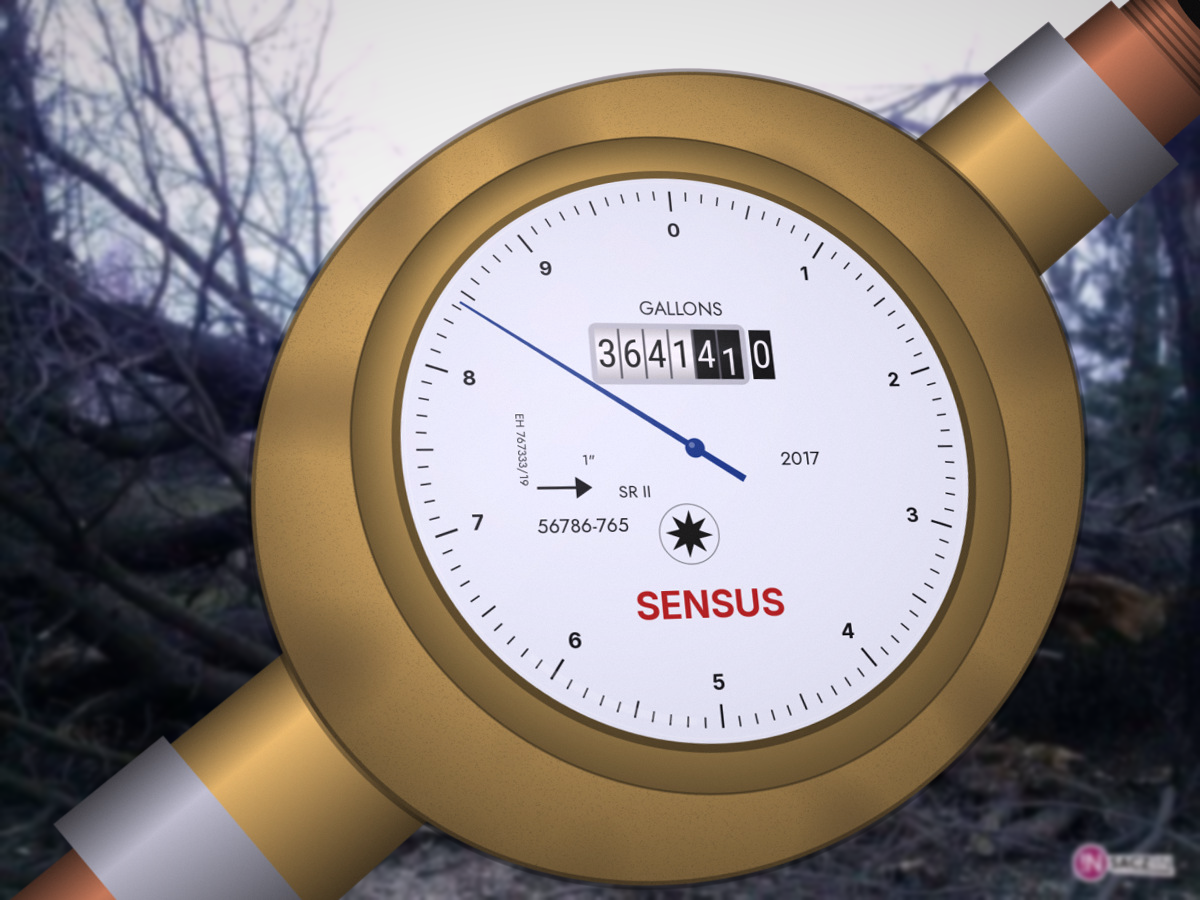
3641408.4 gal
